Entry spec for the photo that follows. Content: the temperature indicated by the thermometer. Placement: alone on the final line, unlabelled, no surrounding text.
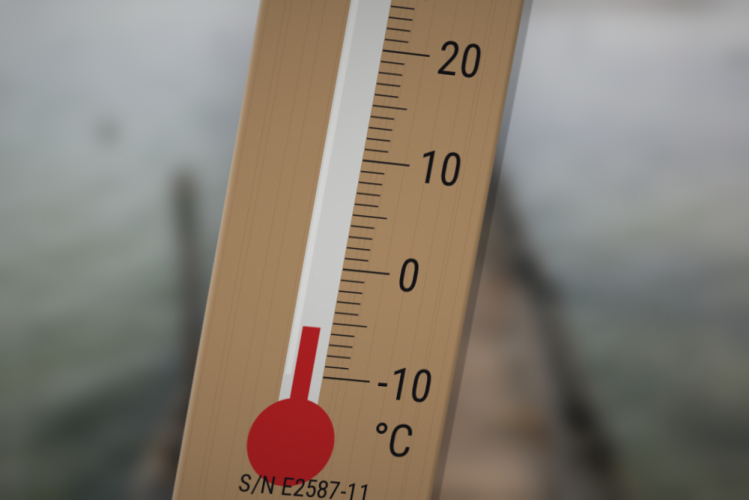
-5.5 °C
